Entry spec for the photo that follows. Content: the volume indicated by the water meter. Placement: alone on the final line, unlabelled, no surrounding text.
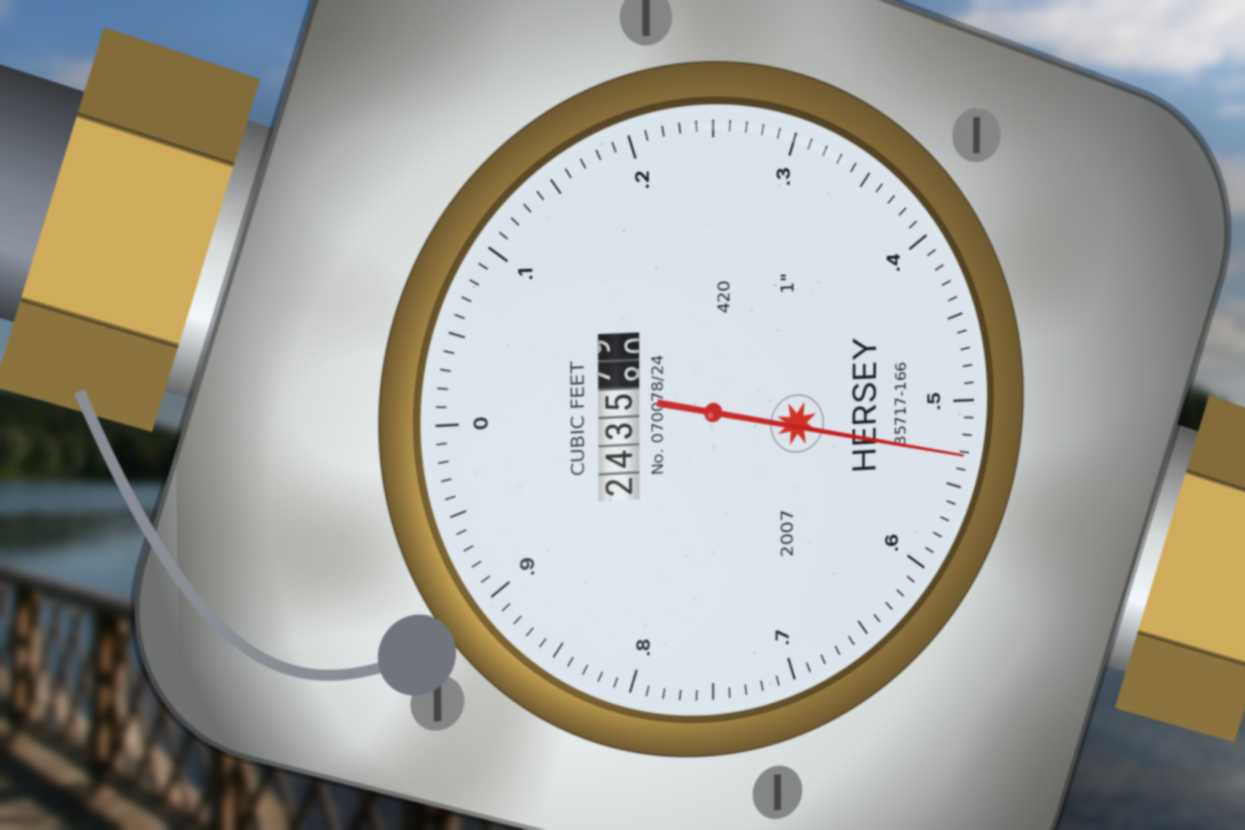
243579.53 ft³
